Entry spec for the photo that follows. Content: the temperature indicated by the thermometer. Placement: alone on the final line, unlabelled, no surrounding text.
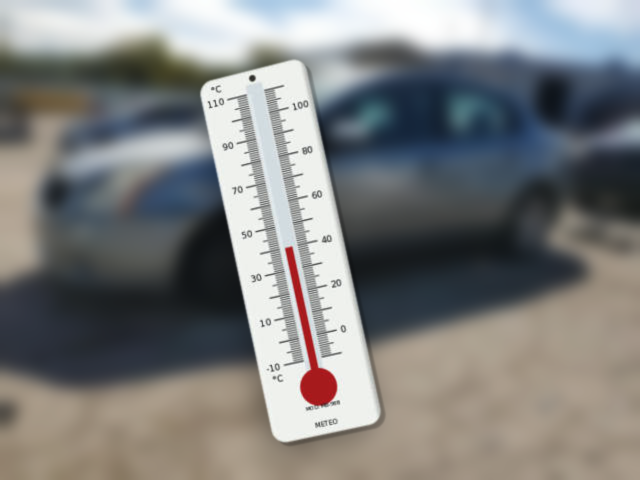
40 °C
